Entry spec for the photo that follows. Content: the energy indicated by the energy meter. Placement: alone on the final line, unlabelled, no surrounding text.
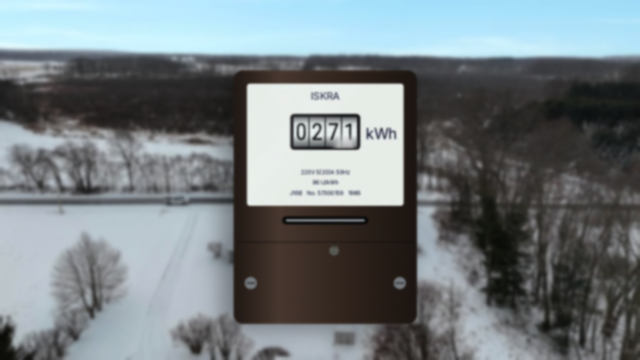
271 kWh
